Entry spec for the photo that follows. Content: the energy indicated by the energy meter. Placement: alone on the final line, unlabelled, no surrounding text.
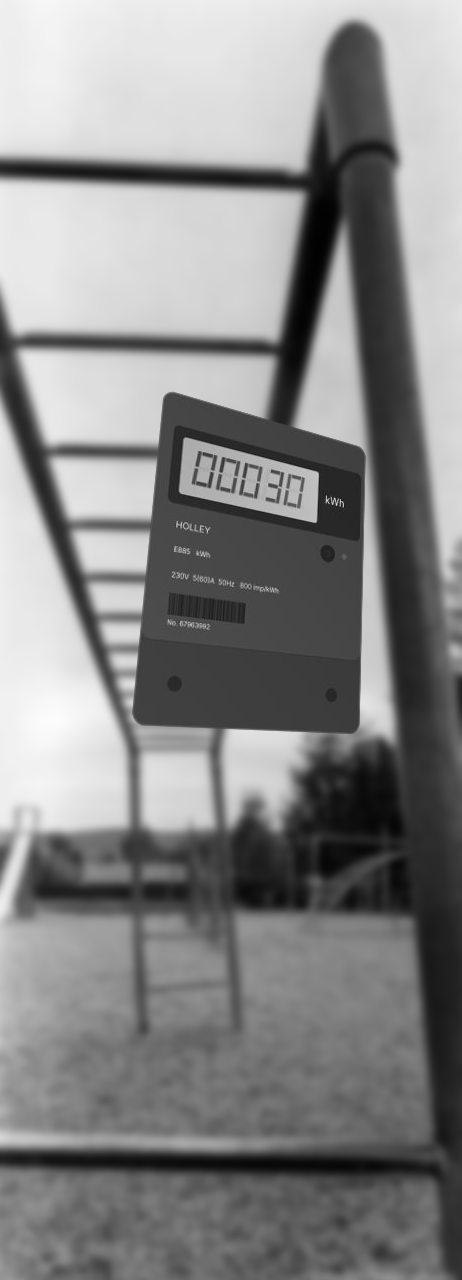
30 kWh
